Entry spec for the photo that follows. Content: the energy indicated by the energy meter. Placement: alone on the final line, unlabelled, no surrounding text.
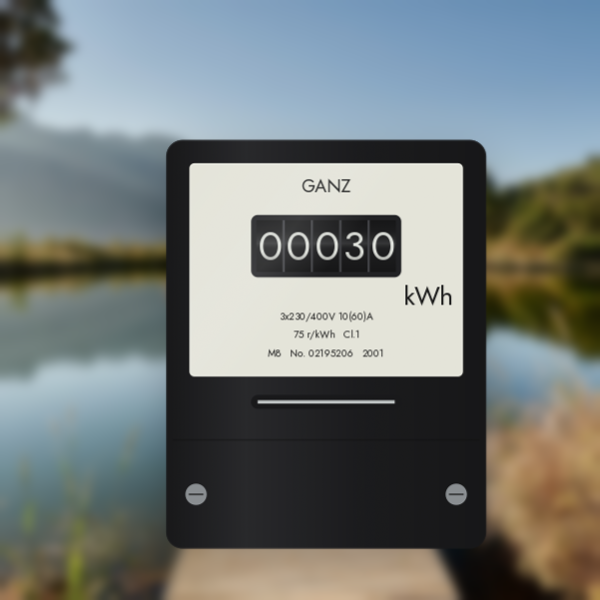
30 kWh
